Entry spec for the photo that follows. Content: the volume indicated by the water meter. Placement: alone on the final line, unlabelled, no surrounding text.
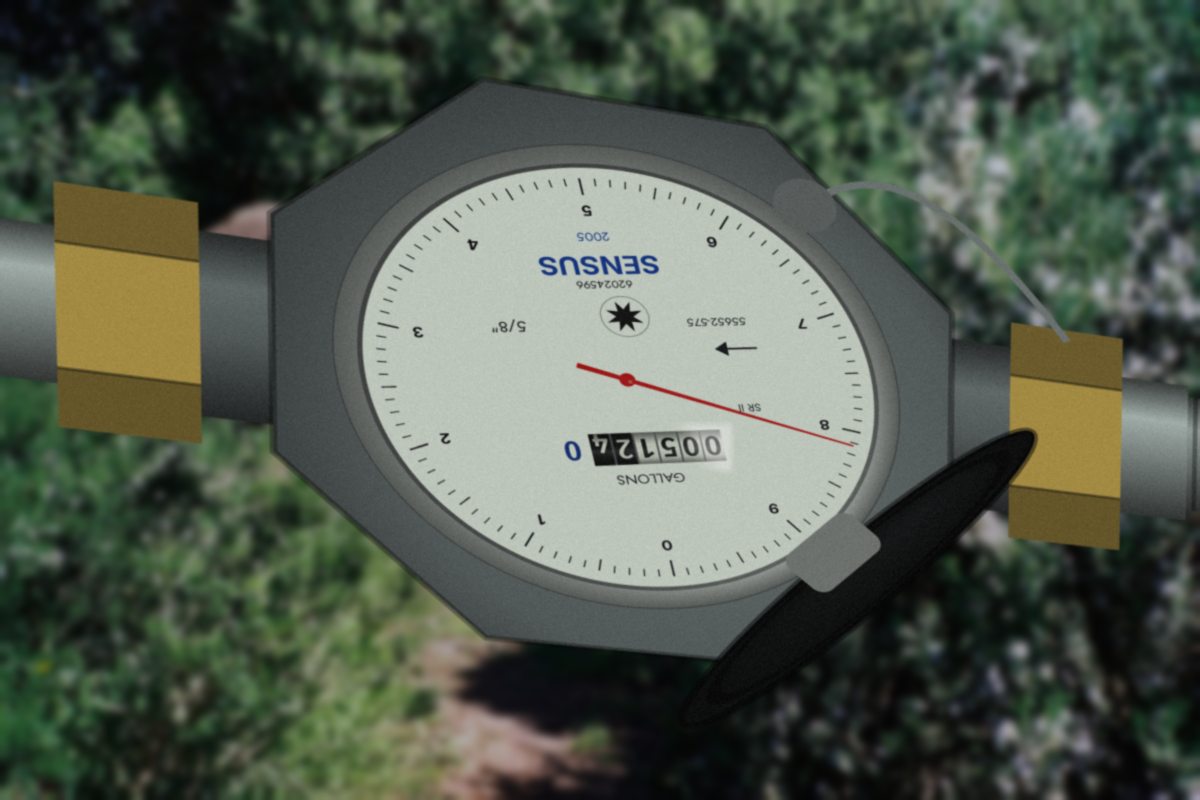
51238.1 gal
